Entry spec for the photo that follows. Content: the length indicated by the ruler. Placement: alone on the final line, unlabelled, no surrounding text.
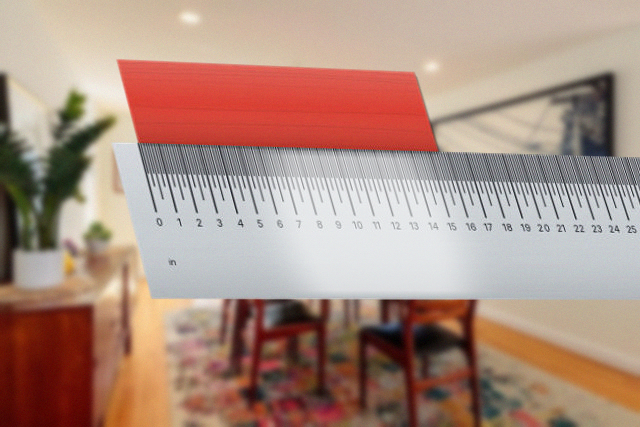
15.5 in
